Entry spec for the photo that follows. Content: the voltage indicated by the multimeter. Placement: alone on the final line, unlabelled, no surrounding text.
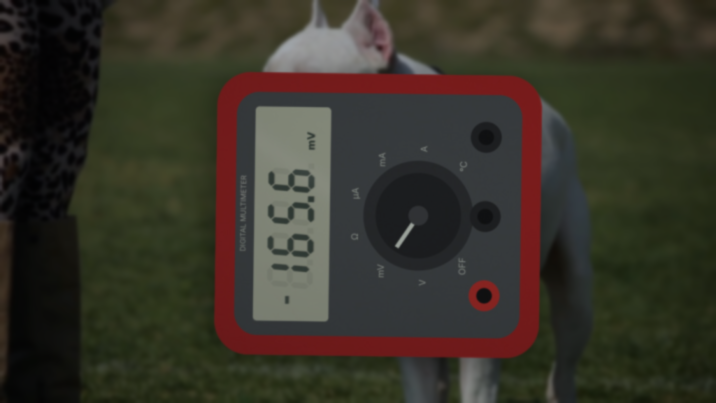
-165.6 mV
